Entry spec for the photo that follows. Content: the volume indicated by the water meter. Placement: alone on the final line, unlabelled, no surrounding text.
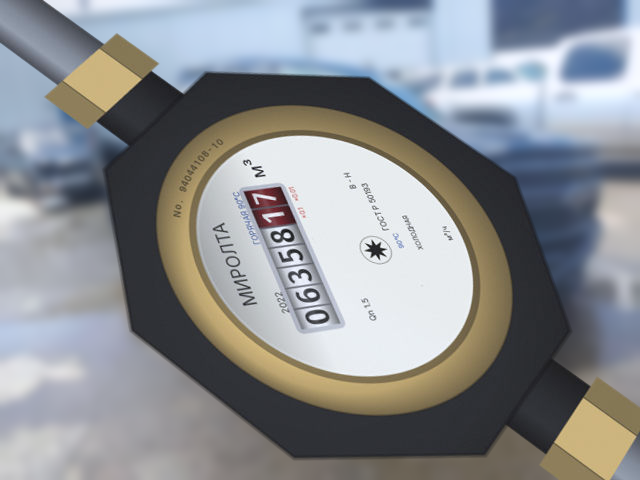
6358.17 m³
